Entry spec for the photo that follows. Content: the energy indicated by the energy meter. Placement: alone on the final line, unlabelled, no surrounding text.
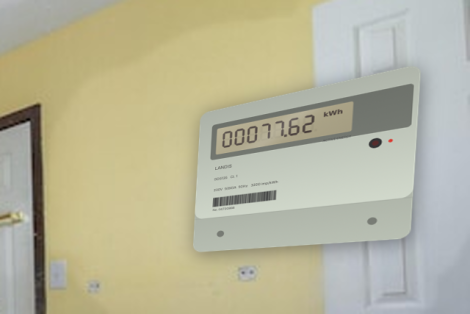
77.62 kWh
